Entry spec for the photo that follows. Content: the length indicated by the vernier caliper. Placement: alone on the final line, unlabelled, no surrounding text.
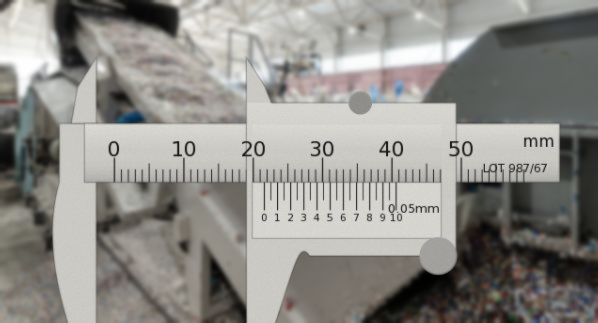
21.6 mm
